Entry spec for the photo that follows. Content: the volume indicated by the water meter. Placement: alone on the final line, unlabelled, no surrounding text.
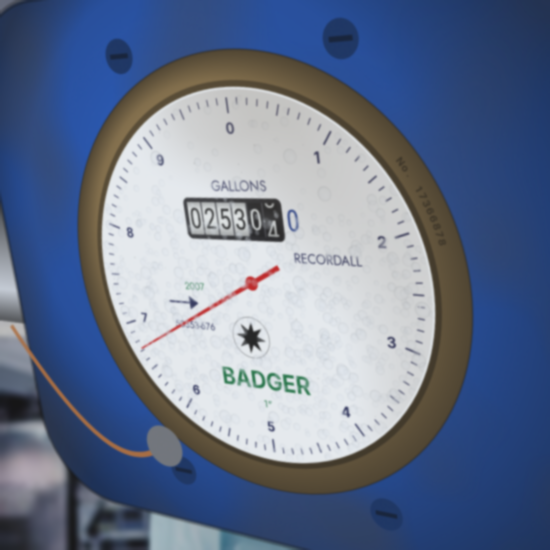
253036.7 gal
